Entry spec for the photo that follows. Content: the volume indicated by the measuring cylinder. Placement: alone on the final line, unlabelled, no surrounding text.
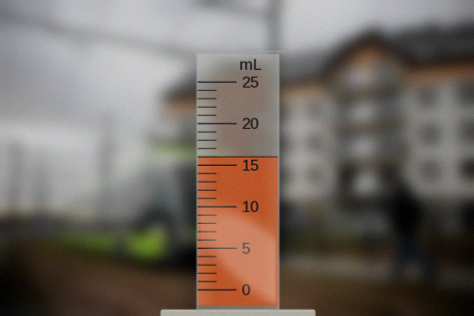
16 mL
